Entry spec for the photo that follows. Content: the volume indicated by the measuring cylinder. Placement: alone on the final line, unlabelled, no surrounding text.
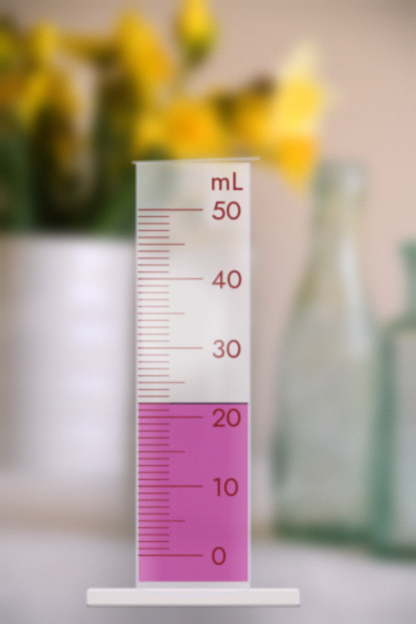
22 mL
